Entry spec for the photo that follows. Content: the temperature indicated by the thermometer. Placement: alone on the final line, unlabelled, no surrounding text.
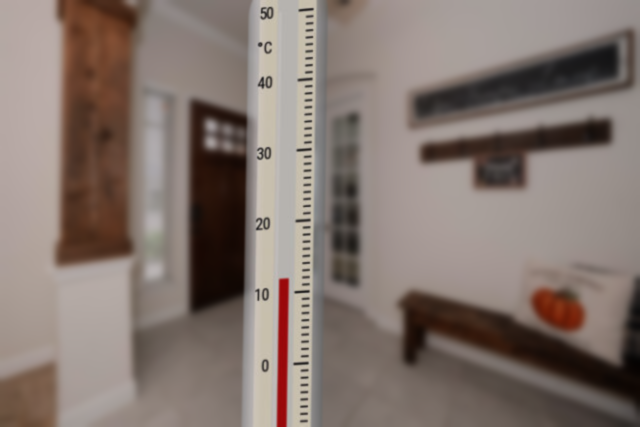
12 °C
